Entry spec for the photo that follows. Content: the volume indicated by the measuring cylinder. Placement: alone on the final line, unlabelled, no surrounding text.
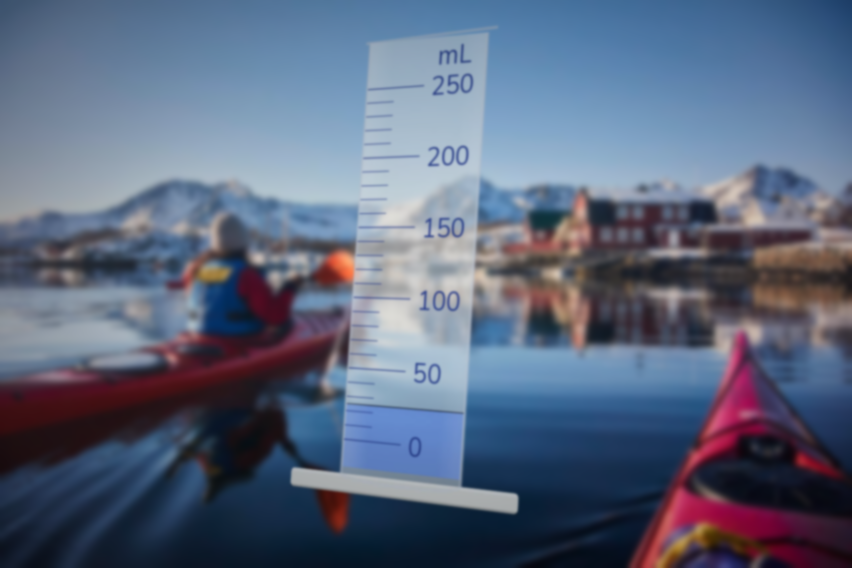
25 mL
